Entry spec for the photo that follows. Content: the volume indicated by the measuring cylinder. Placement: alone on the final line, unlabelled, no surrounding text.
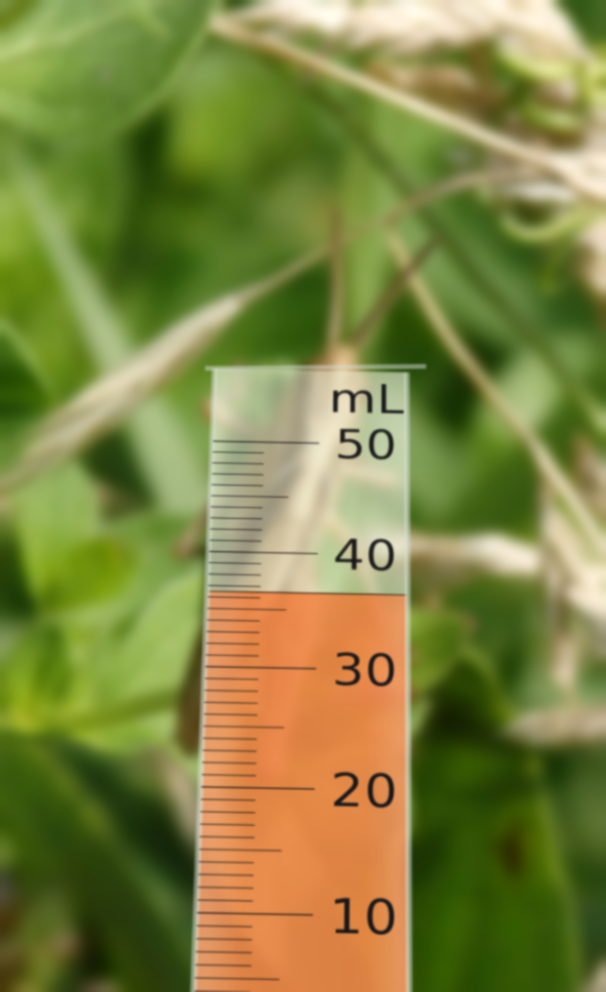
36.5 mL
